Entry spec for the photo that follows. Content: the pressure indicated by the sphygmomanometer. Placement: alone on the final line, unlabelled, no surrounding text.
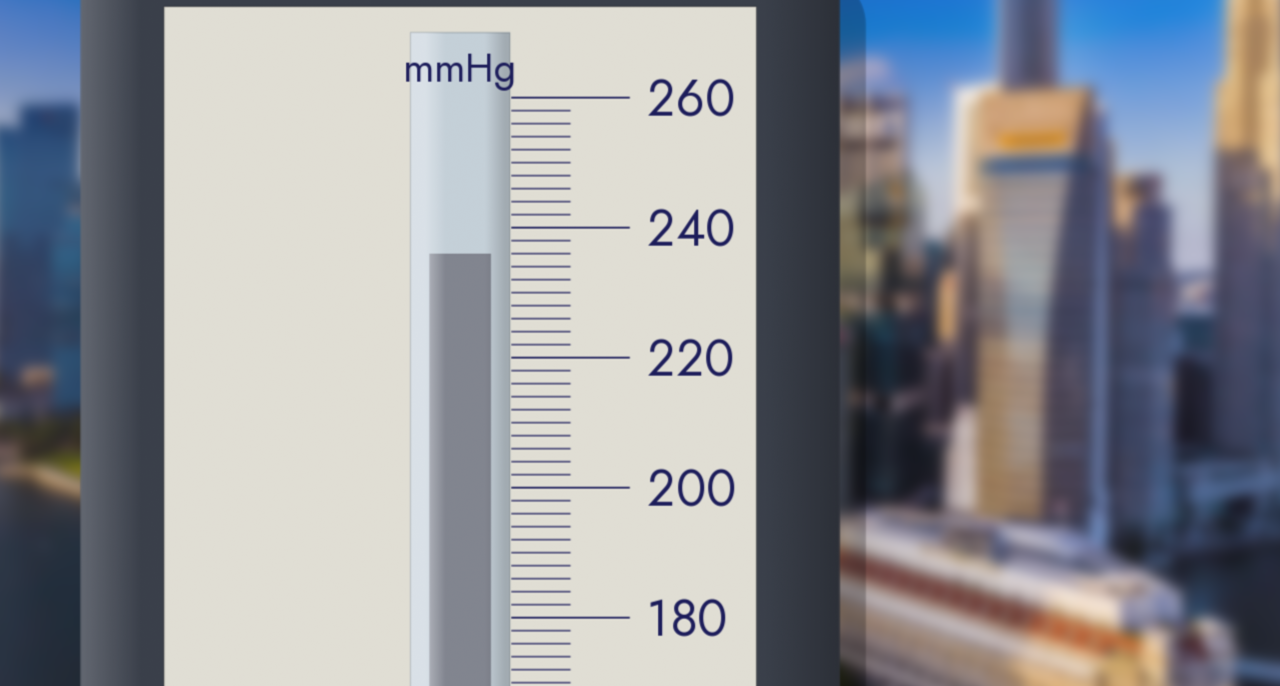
236 mmHg
